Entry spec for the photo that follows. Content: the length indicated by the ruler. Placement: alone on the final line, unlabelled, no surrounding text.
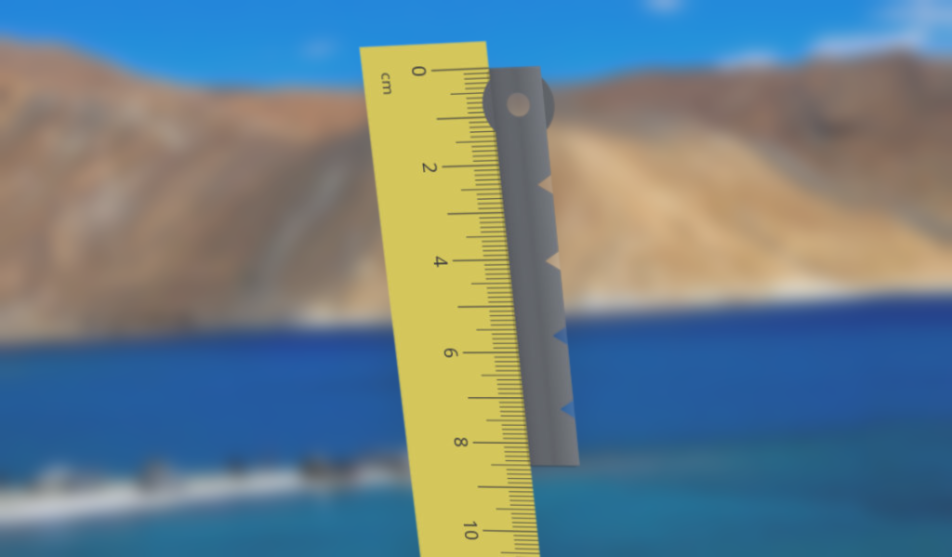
8.5 cm
